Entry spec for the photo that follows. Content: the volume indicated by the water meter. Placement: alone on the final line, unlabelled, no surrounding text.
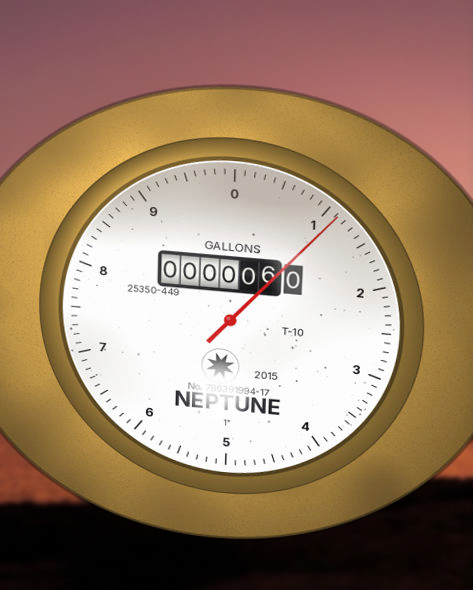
61.1 gal
